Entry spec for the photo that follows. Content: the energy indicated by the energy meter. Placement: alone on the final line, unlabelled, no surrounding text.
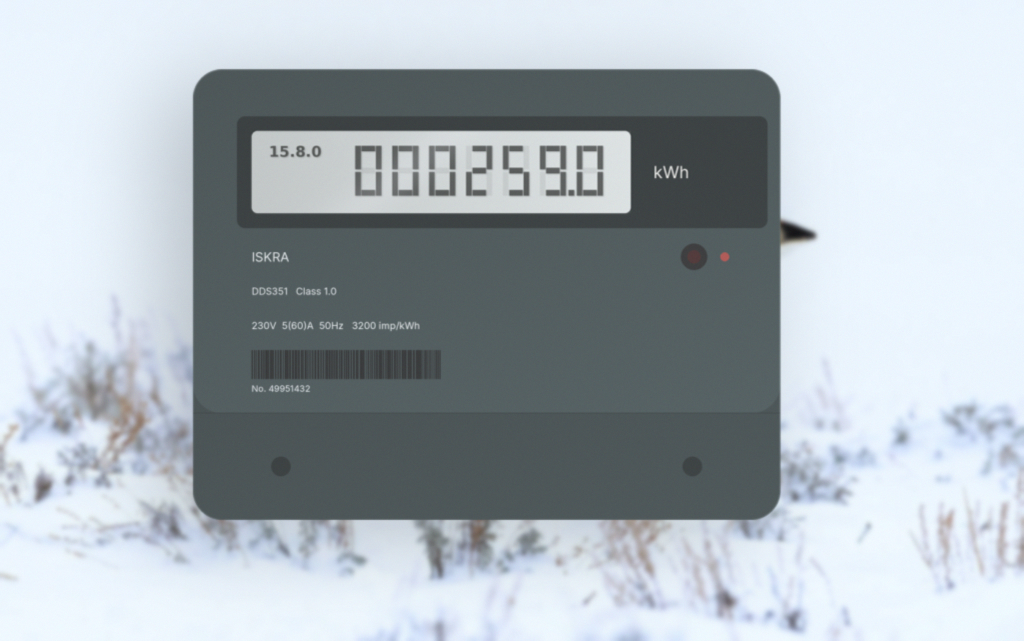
259.0 kWh
